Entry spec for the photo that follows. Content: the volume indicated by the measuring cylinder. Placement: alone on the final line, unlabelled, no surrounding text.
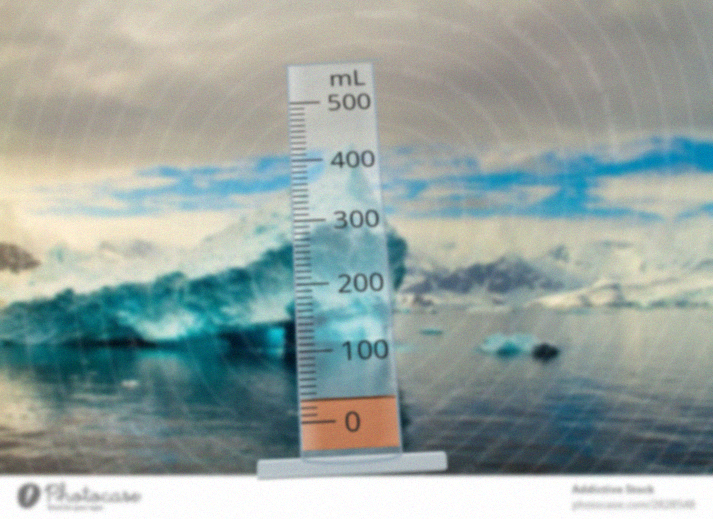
30 mL
